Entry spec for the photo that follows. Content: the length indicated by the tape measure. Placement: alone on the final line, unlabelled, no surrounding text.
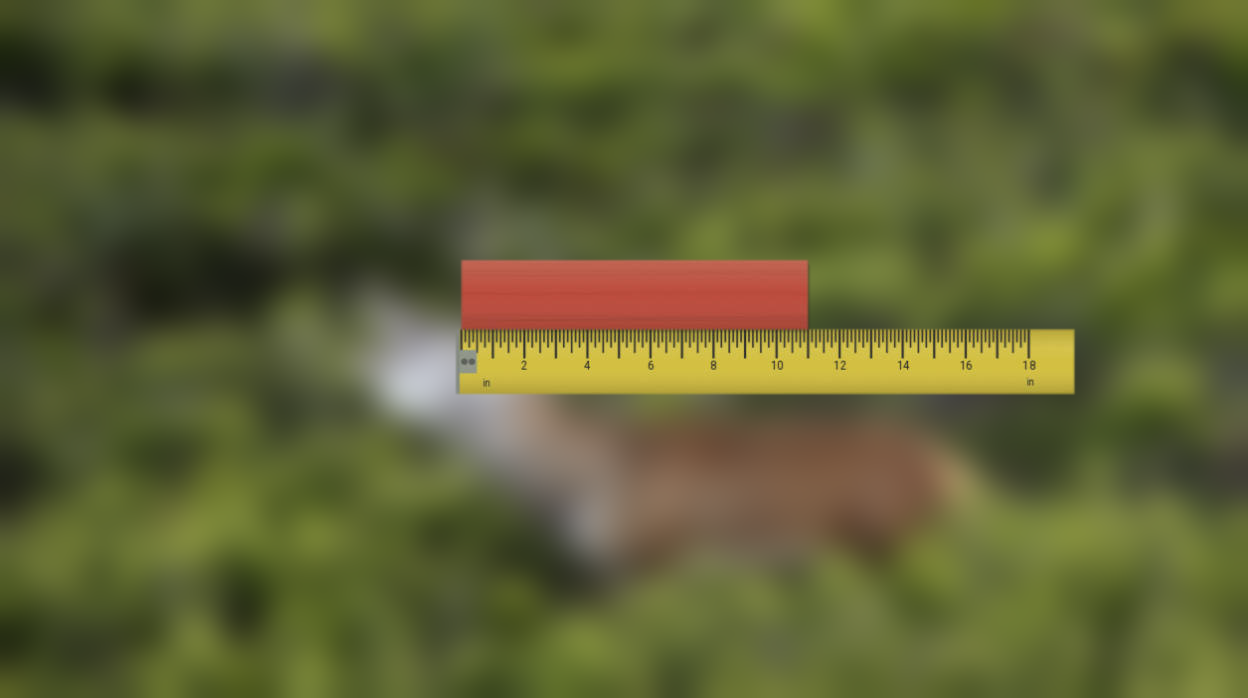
11 in
